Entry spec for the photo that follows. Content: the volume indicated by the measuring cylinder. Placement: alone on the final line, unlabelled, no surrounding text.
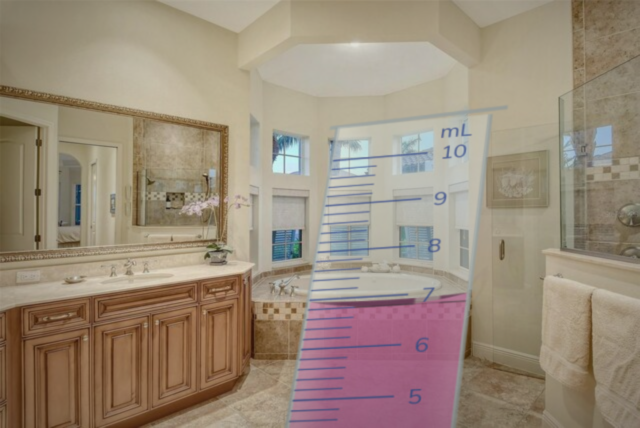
6.8 mL
